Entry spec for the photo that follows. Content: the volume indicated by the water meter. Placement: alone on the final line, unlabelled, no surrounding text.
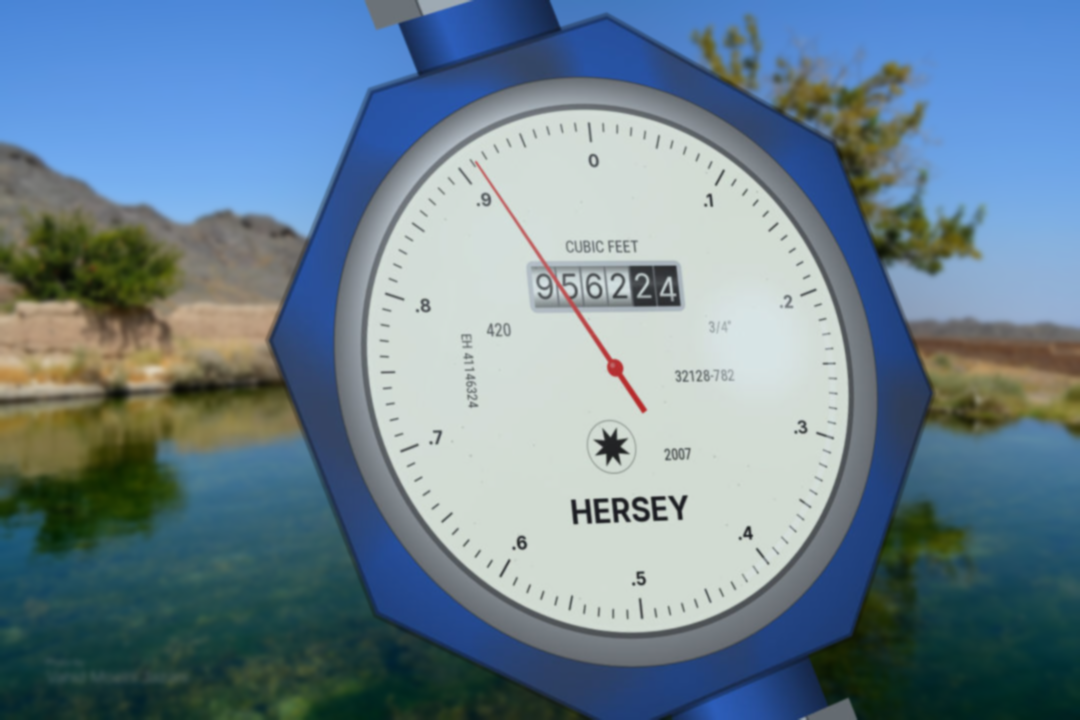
956223.91 ft³
